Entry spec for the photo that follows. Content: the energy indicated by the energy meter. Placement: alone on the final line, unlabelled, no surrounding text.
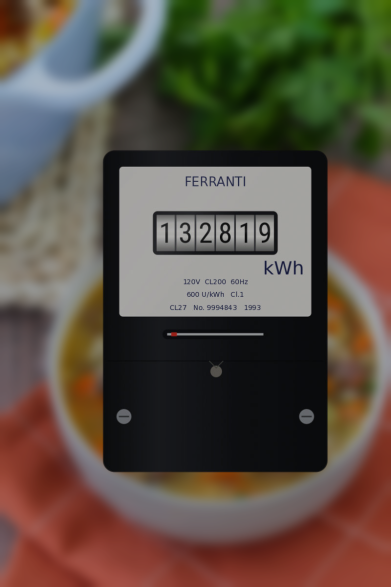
132819 kWh
